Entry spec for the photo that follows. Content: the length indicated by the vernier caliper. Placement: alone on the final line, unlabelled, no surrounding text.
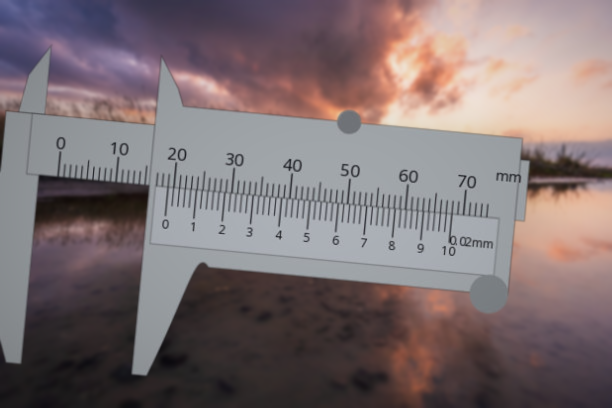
19.0 mm
